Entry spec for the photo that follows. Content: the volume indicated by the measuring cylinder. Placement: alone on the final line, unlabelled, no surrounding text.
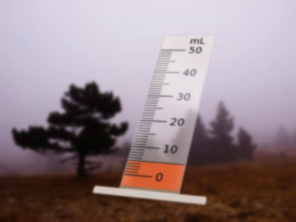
5 mL
